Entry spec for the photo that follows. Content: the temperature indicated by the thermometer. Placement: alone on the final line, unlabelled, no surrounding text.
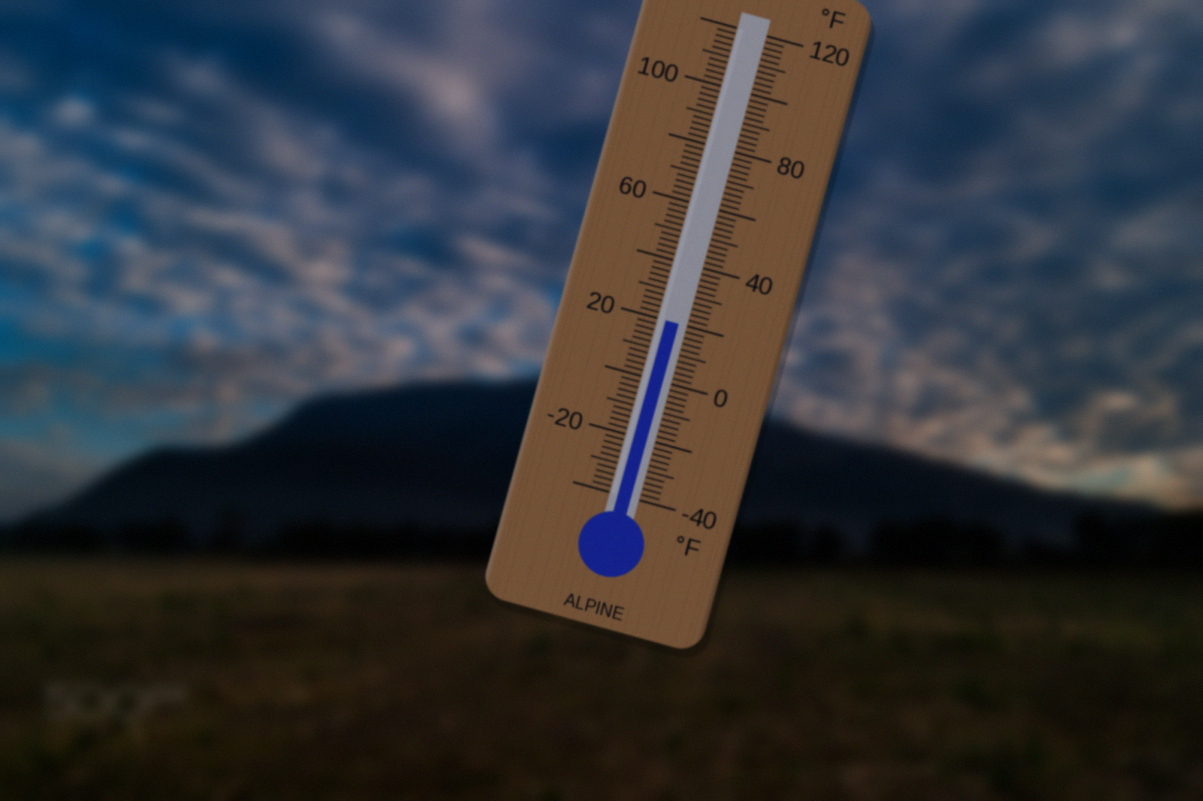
20 °F
